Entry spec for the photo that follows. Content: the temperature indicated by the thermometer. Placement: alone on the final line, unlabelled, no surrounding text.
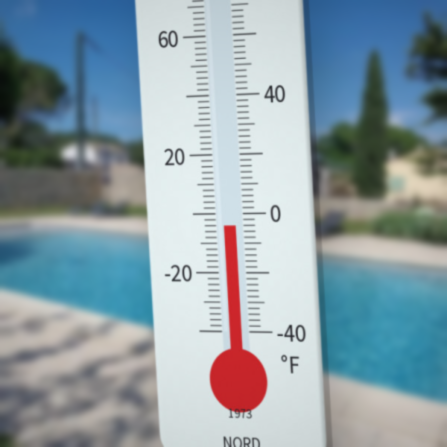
-4 °F
